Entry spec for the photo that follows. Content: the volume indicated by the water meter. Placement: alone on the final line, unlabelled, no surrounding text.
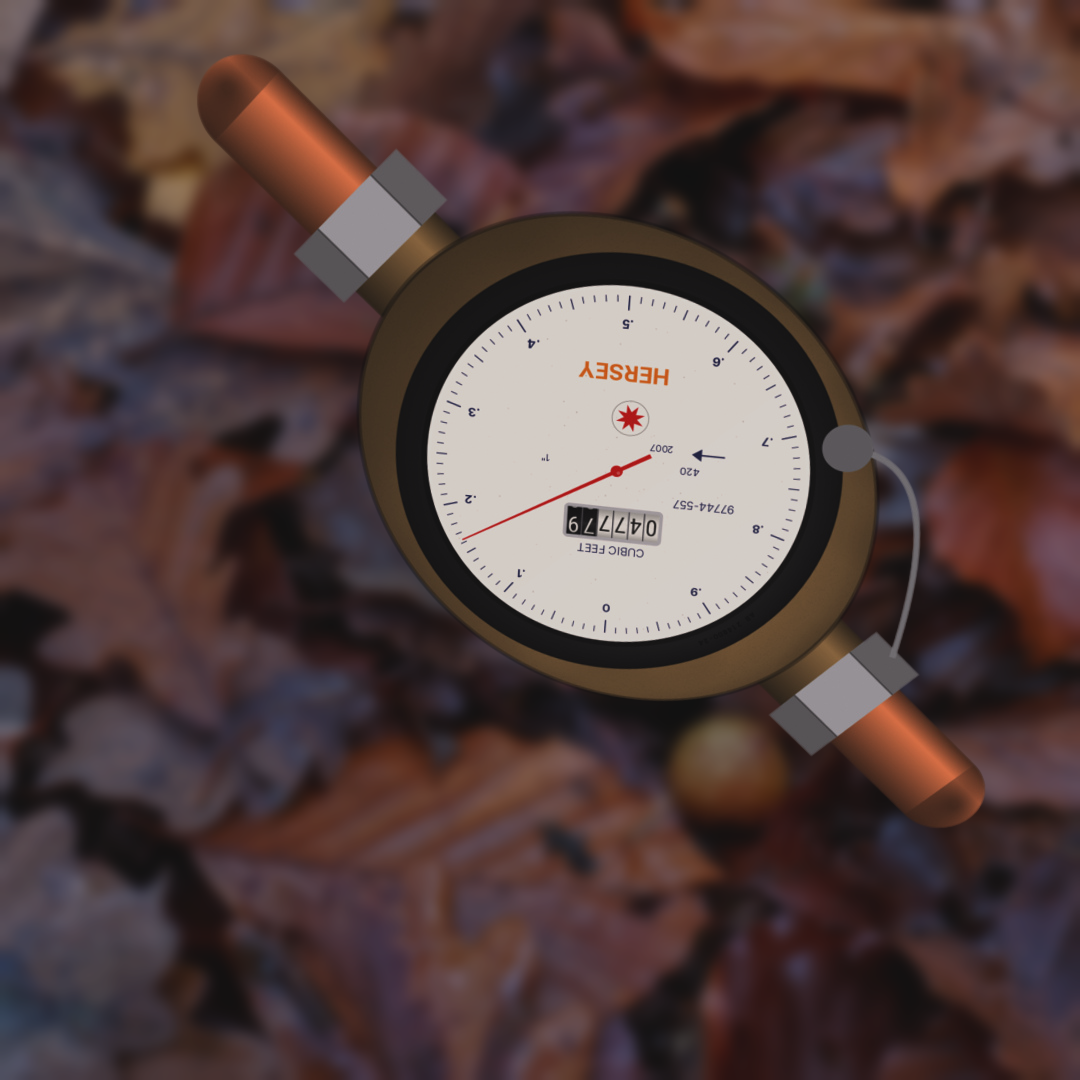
47779.16 ft³
